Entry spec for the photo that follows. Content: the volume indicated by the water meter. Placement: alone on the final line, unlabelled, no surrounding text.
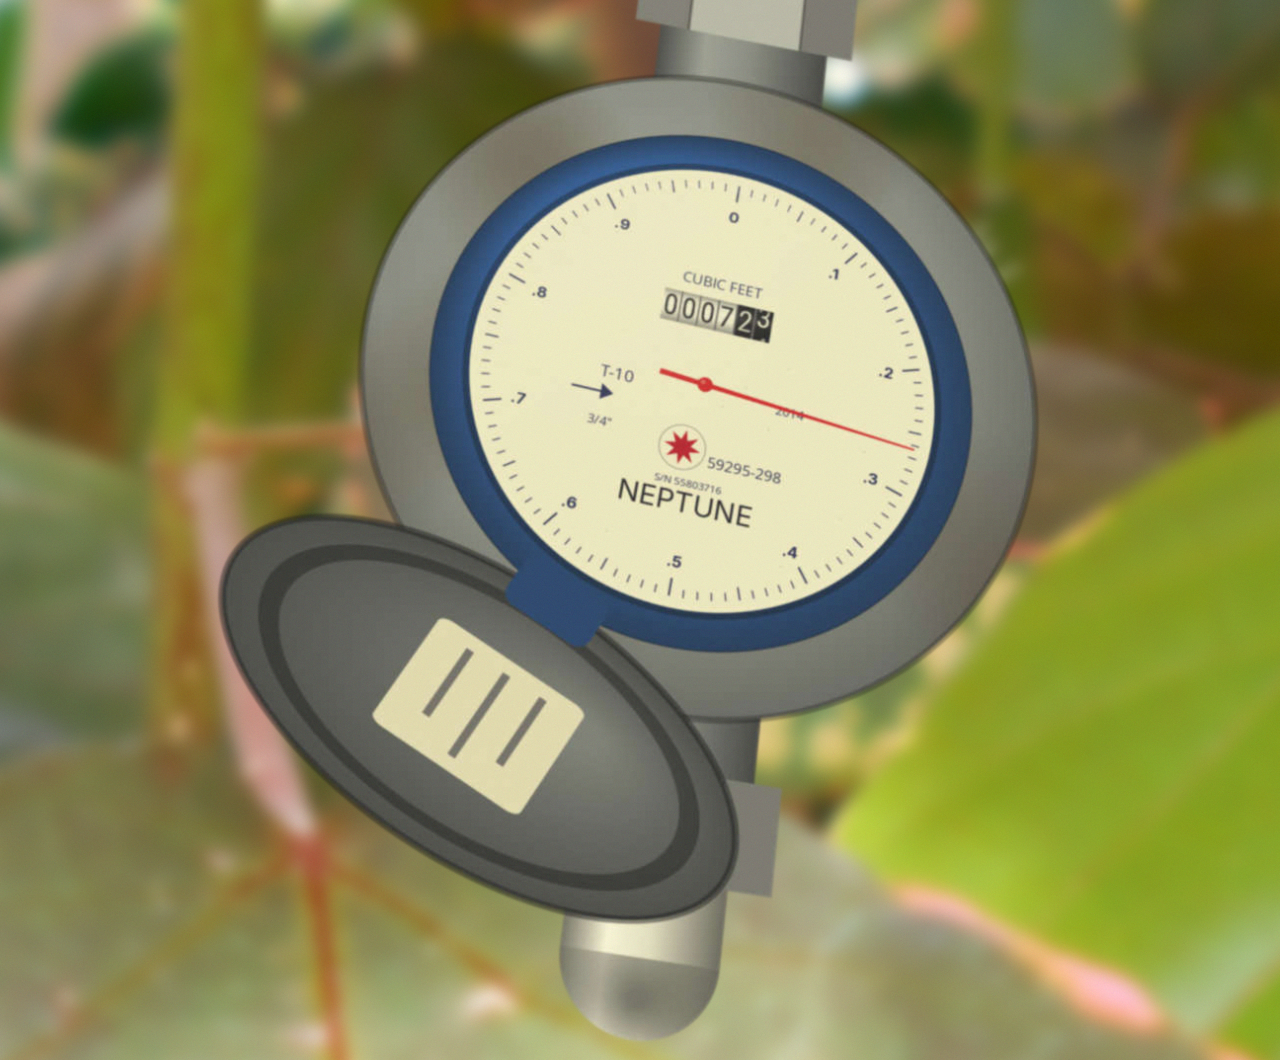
723.26 ft³
